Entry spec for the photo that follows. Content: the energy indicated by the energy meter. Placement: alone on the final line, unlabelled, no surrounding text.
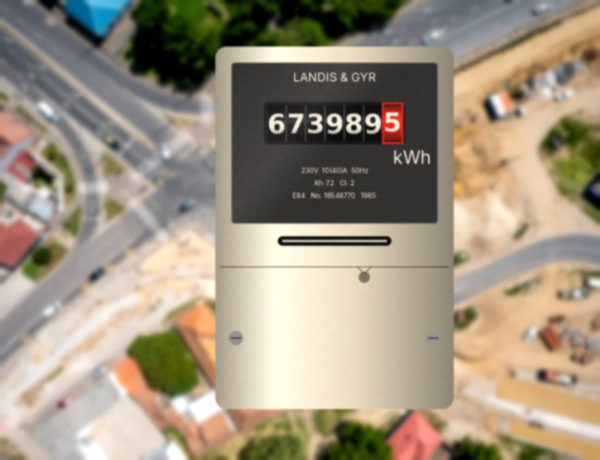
673989.5 kWh
